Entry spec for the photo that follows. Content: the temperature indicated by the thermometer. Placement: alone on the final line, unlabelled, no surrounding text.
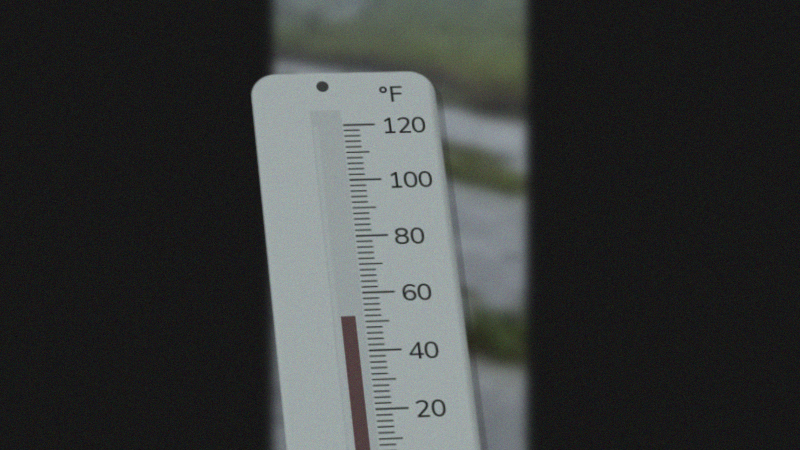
52 °F
